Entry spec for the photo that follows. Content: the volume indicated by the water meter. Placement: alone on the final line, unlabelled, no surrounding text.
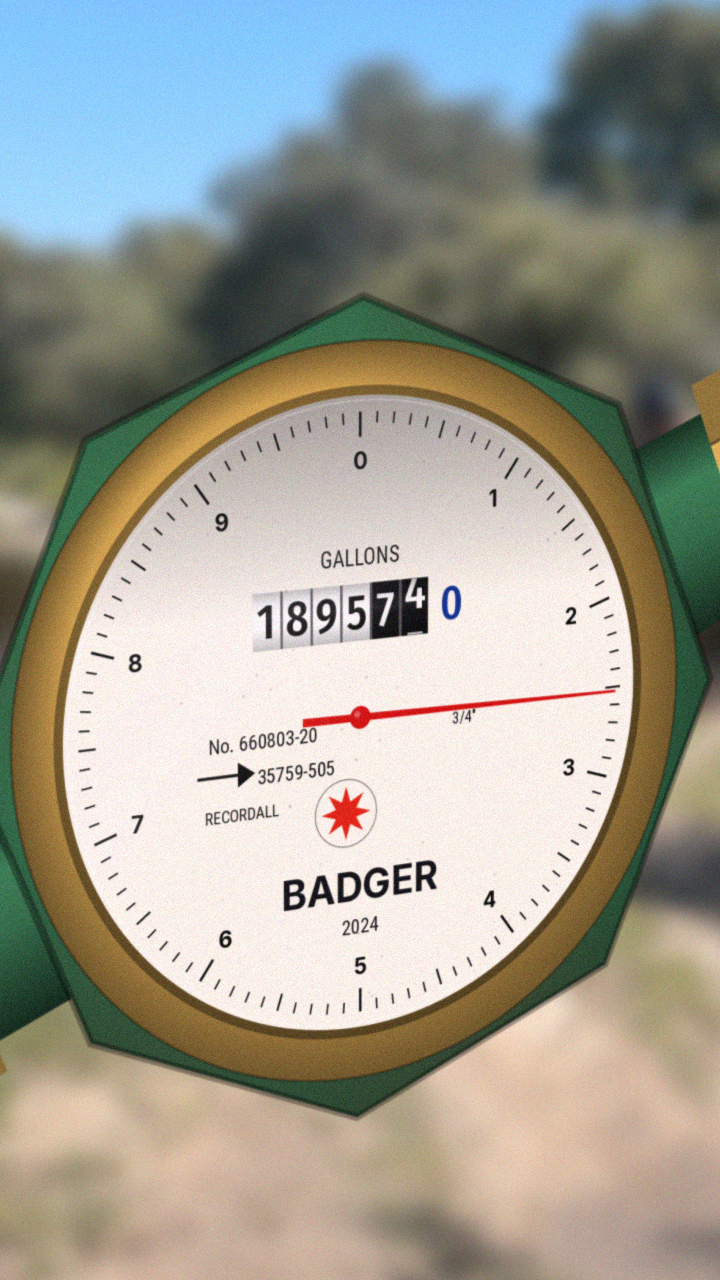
1895742.5 gal
